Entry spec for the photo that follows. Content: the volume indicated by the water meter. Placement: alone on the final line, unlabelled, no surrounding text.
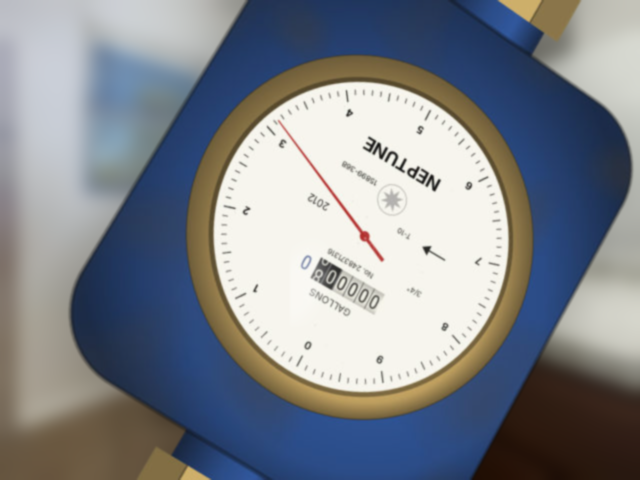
83.1 gal
